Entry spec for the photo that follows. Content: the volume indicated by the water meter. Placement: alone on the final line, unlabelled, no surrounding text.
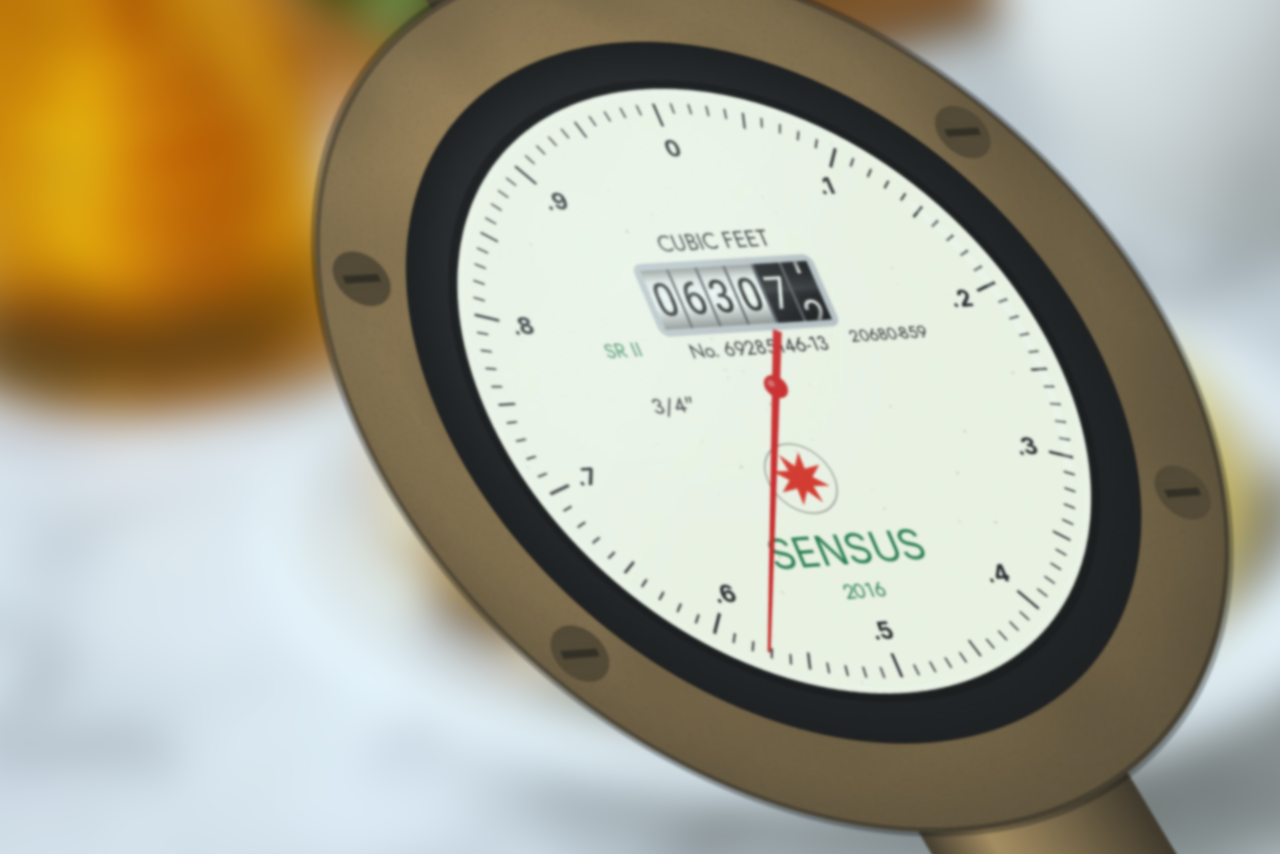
63071.57 ft³
